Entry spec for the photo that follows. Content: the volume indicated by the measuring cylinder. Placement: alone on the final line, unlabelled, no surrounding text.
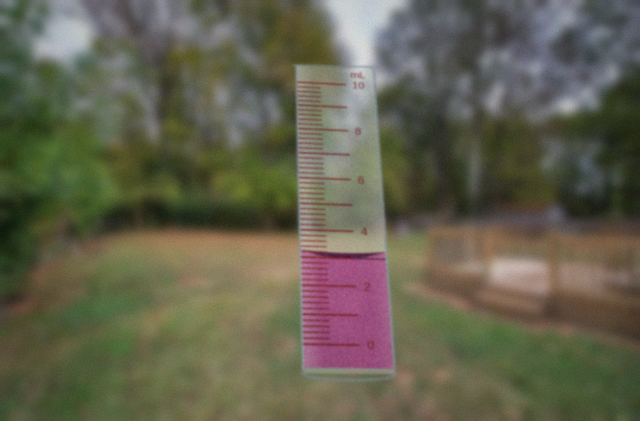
3 mL
